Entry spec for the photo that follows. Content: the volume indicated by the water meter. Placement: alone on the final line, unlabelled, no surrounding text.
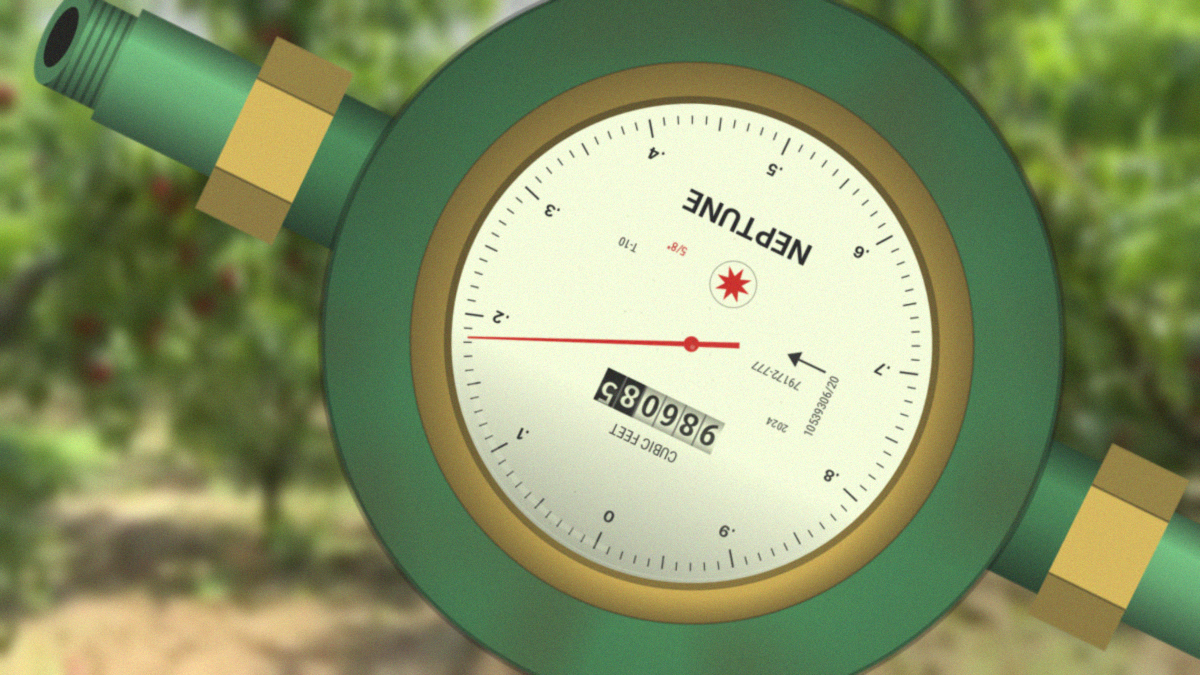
986085.18 ft³
